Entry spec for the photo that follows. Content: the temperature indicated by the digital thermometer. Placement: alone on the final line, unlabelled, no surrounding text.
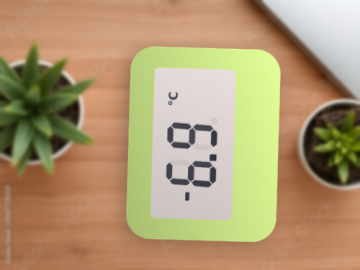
-6.9 °C
